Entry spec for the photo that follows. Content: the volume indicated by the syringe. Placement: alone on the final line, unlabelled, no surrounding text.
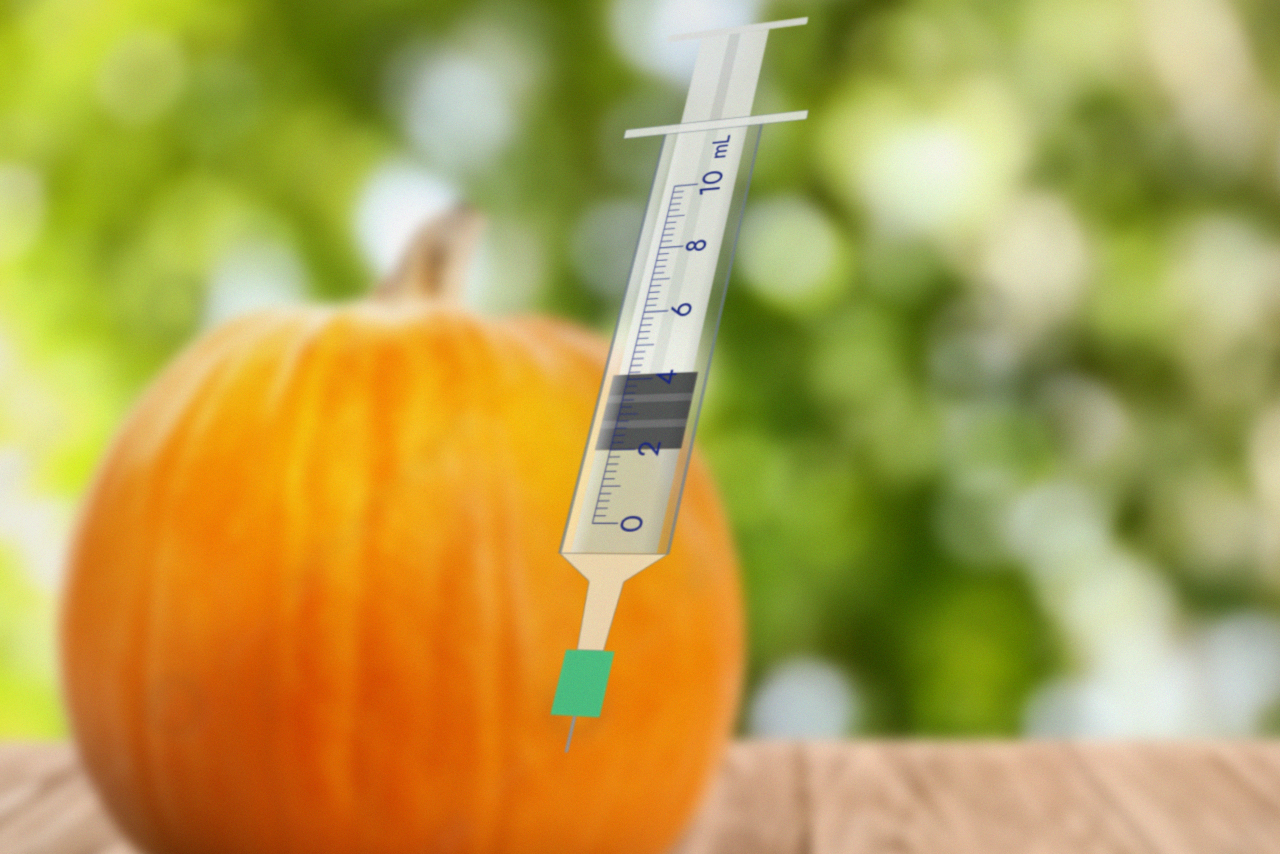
2 mL
